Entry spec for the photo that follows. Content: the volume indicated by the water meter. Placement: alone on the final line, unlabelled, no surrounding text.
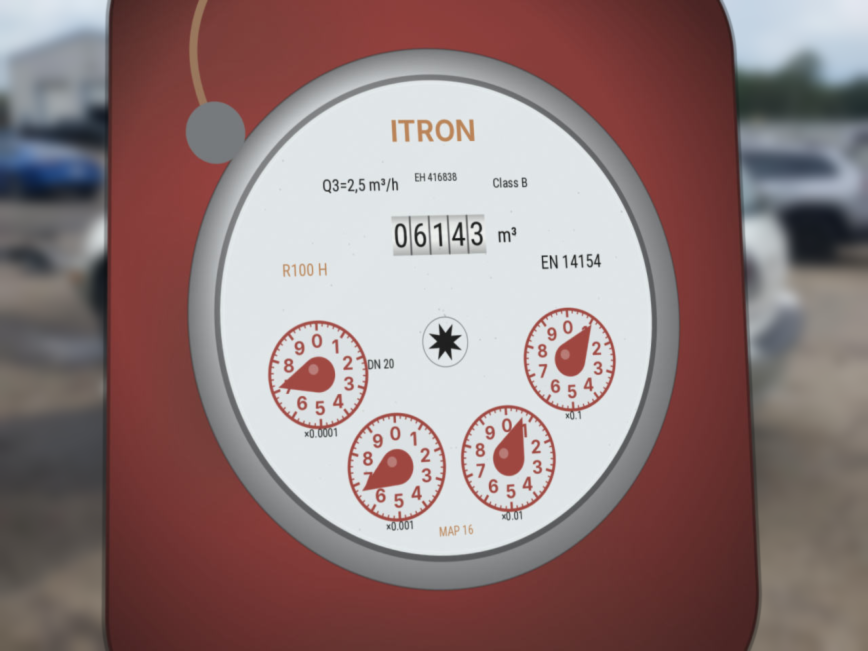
6143.1067 m³
